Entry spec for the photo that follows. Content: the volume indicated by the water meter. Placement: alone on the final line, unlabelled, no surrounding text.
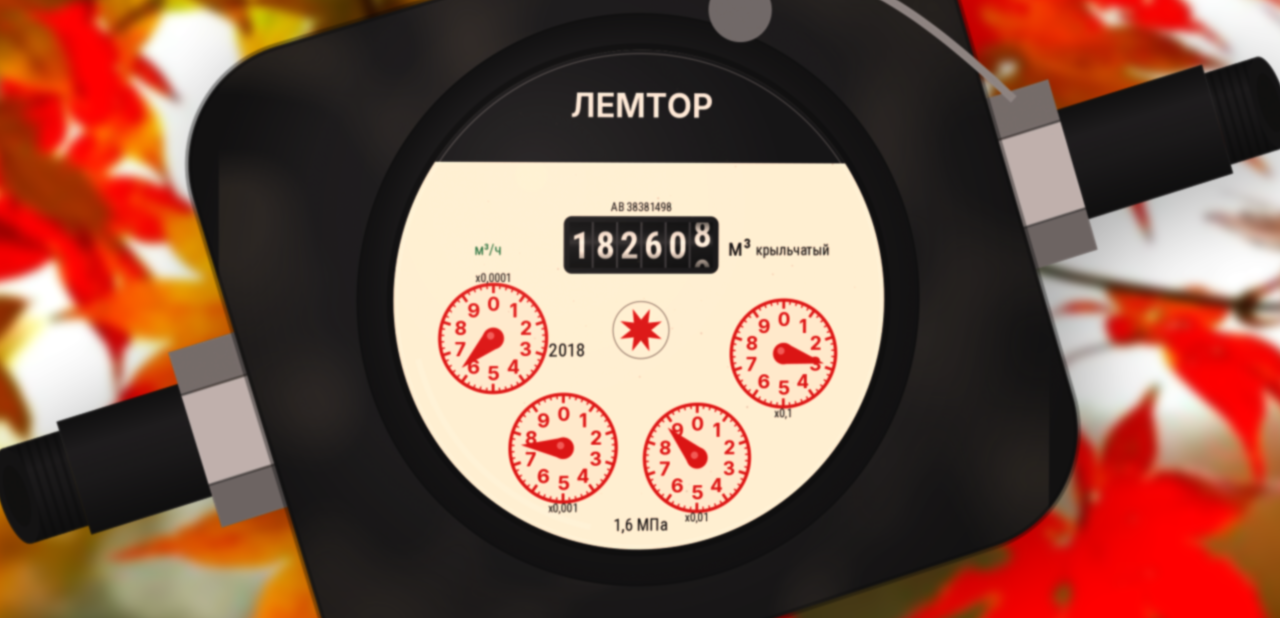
182608.2876 m³
